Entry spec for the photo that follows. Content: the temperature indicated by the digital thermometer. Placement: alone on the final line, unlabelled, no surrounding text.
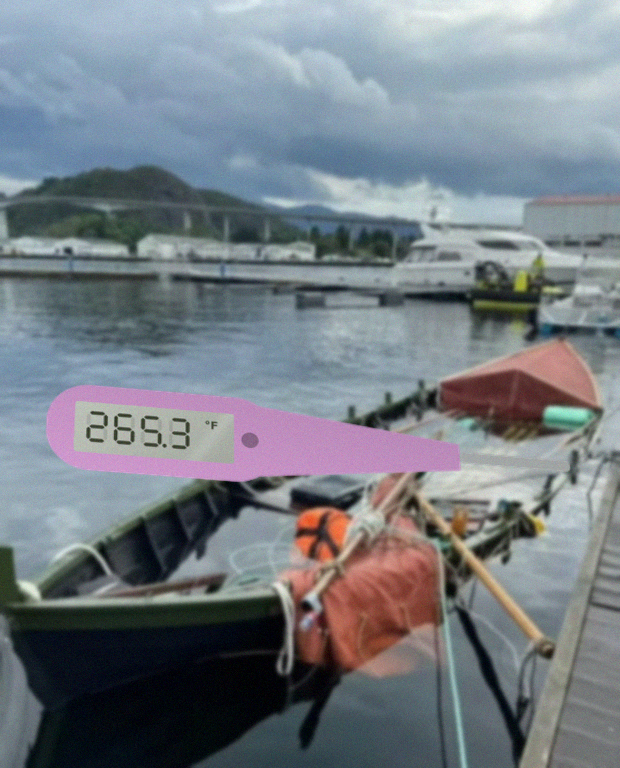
265.3 °F
